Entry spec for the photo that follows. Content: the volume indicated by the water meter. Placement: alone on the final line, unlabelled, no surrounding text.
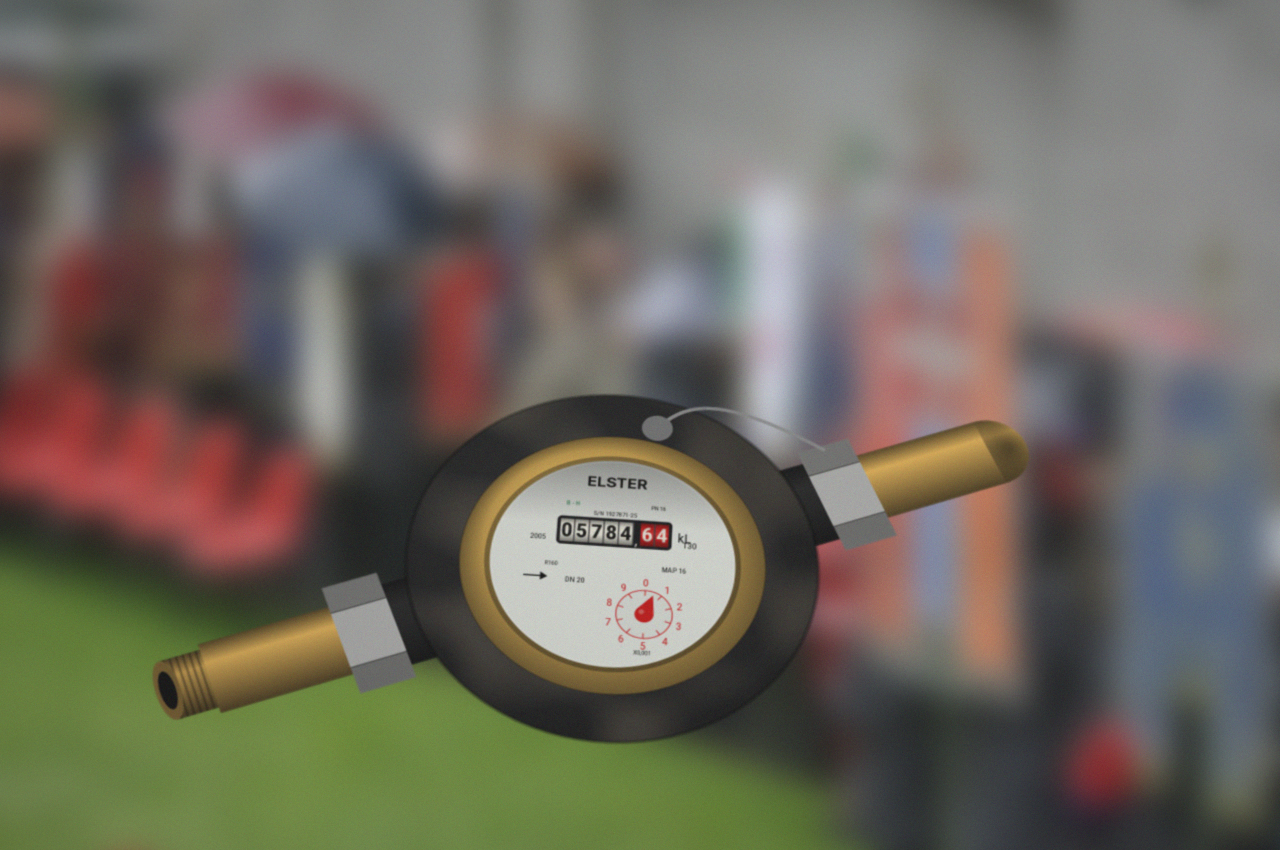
5784.640 kL
